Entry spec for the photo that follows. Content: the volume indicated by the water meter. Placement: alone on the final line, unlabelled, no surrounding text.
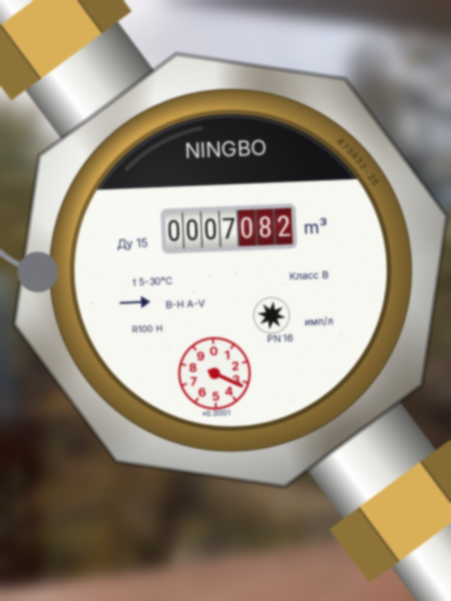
7.0823 m³
